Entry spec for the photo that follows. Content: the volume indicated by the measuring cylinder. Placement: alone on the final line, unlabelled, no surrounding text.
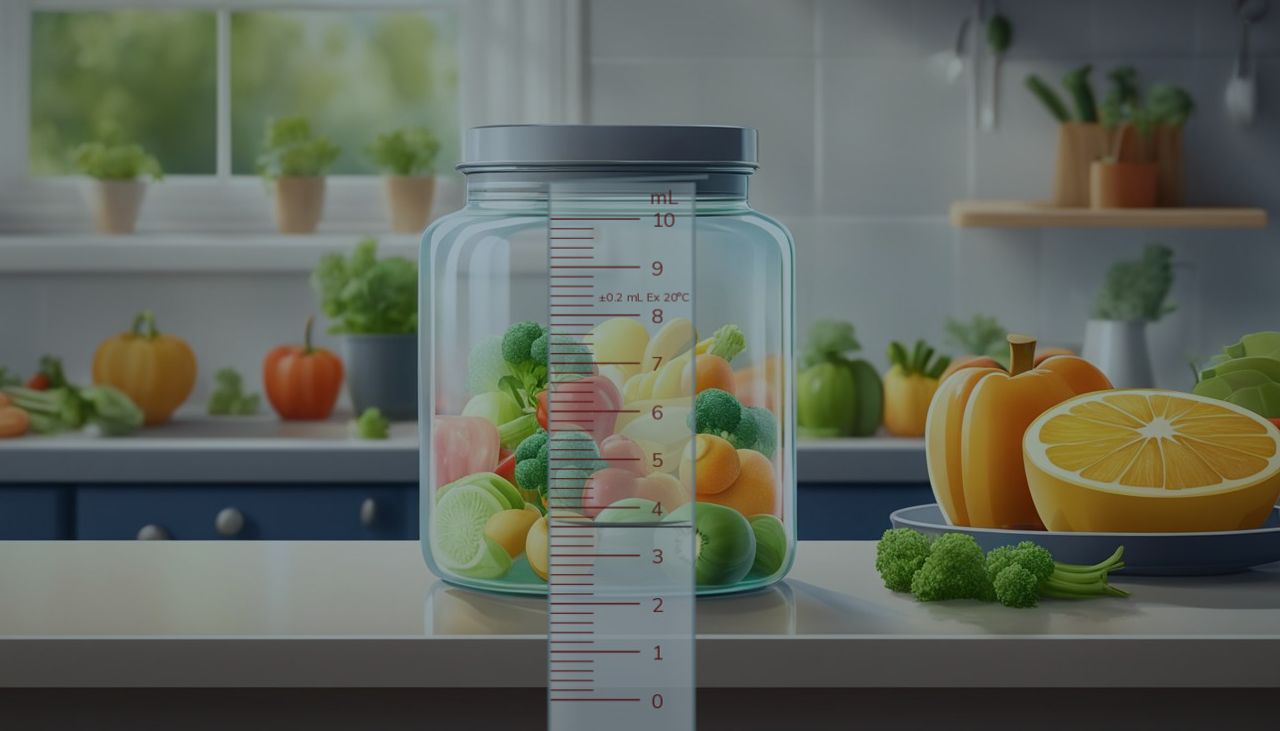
3.6 mL
